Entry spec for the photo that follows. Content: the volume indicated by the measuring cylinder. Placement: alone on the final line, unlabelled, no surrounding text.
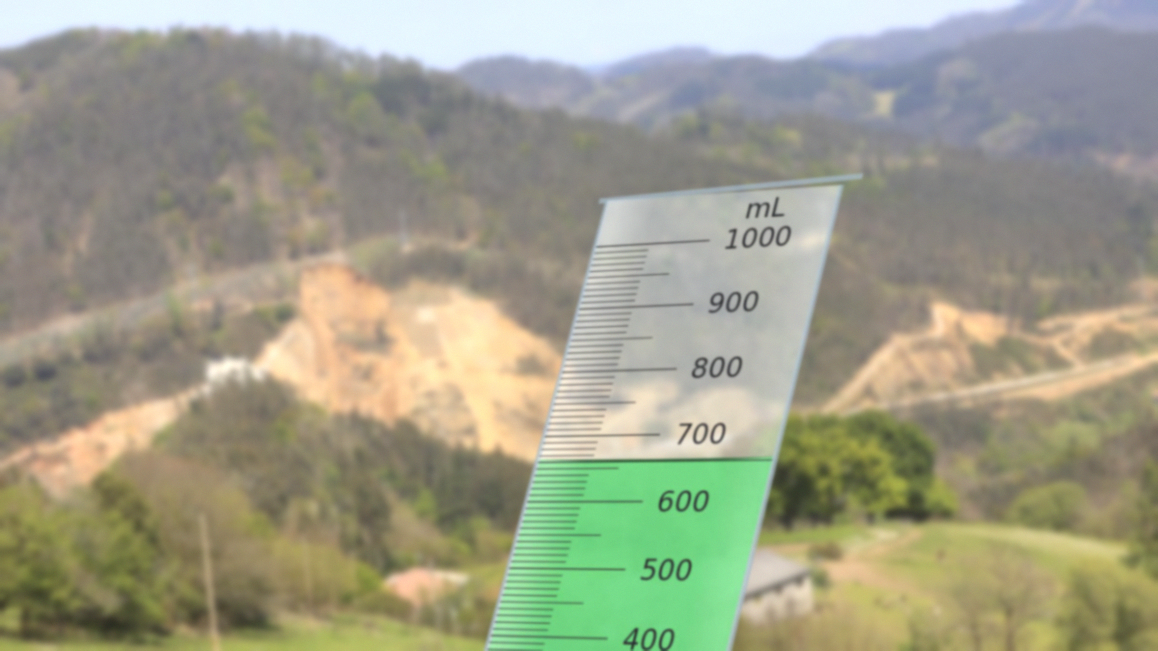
660 mL
